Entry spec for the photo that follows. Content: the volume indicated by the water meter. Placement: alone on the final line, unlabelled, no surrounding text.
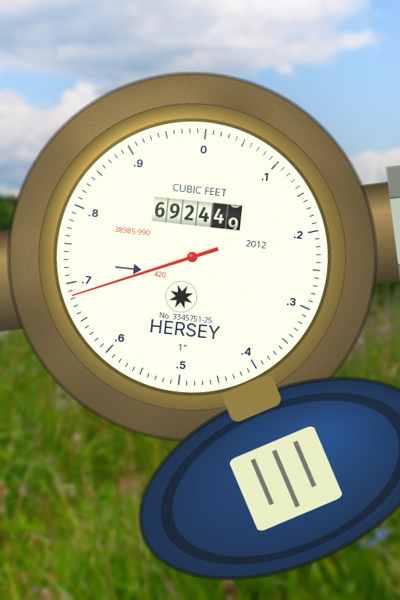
692448.68 ft³
